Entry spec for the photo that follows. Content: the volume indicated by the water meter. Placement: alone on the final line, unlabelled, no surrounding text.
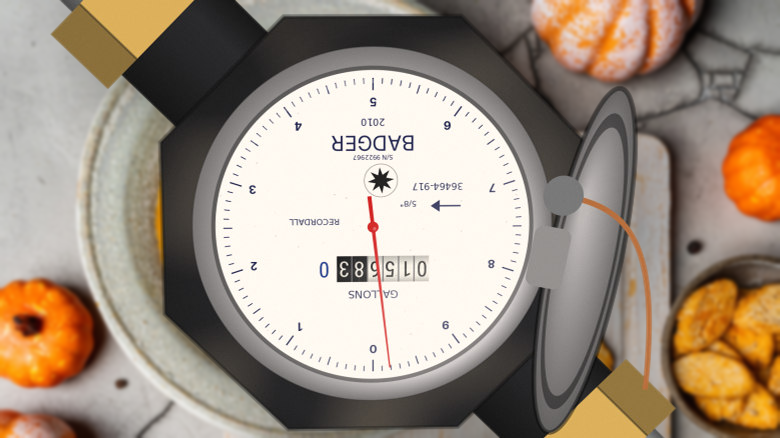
156829.8 gal
